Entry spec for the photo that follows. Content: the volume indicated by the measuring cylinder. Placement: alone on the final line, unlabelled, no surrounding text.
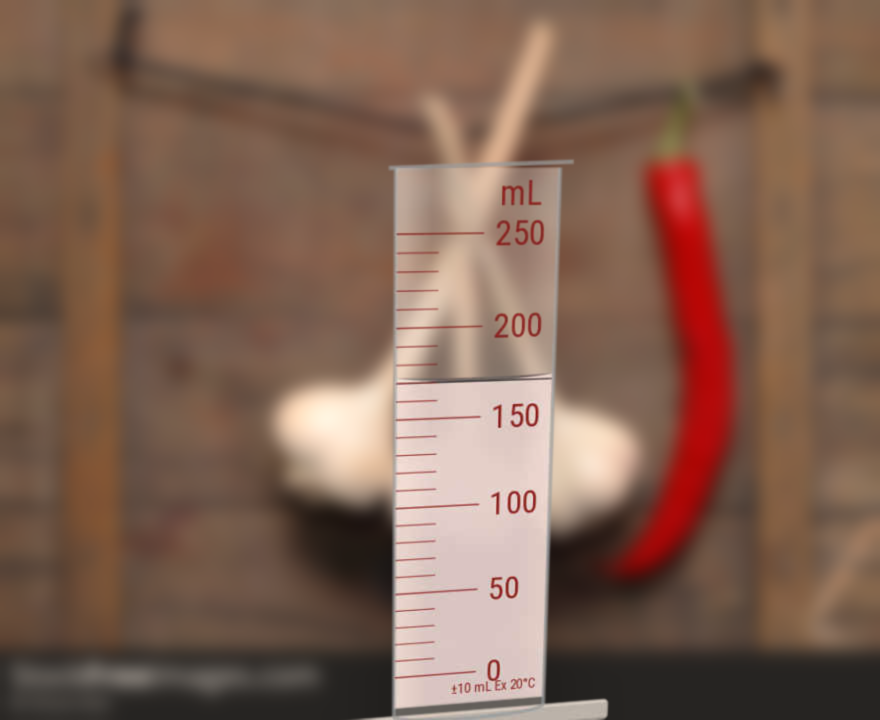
170 mL
